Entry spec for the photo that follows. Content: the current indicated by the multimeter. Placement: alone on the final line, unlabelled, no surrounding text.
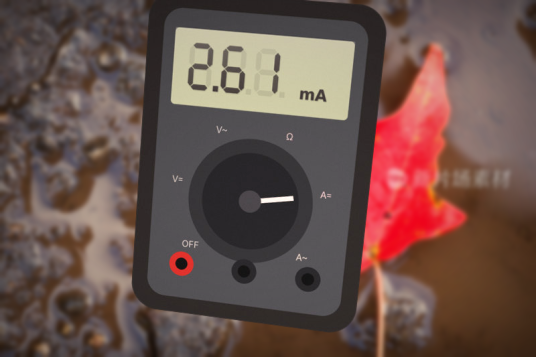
2.61 mA
